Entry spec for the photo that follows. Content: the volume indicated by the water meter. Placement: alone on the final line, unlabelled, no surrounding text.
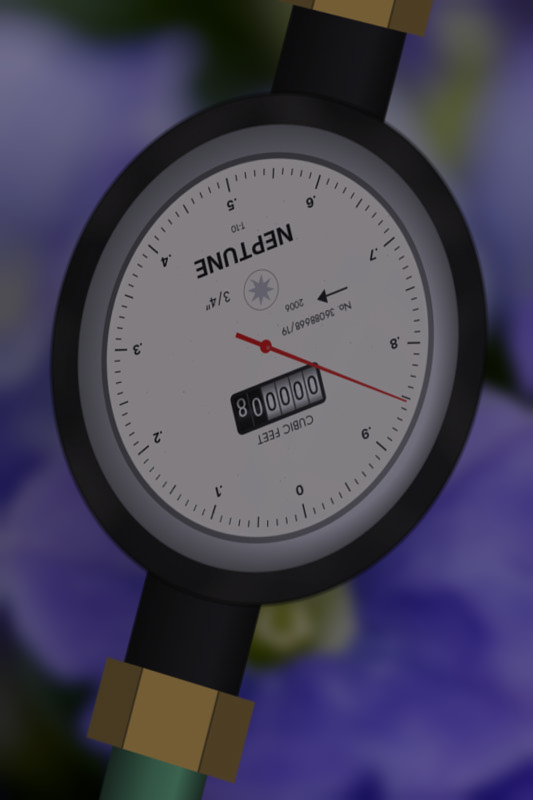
7.85 ft³
